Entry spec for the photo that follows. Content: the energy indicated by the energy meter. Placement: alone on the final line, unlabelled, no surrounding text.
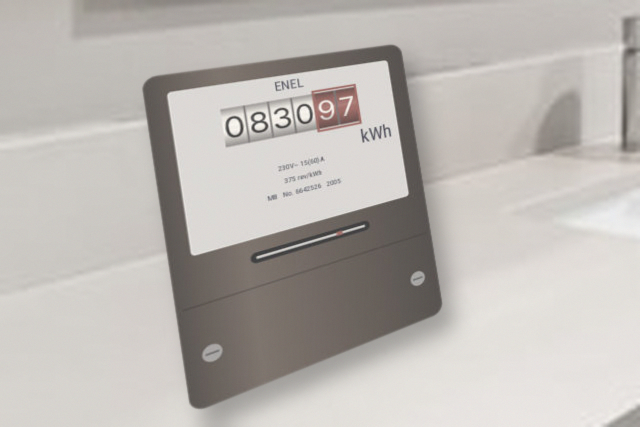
830.97 kWh
